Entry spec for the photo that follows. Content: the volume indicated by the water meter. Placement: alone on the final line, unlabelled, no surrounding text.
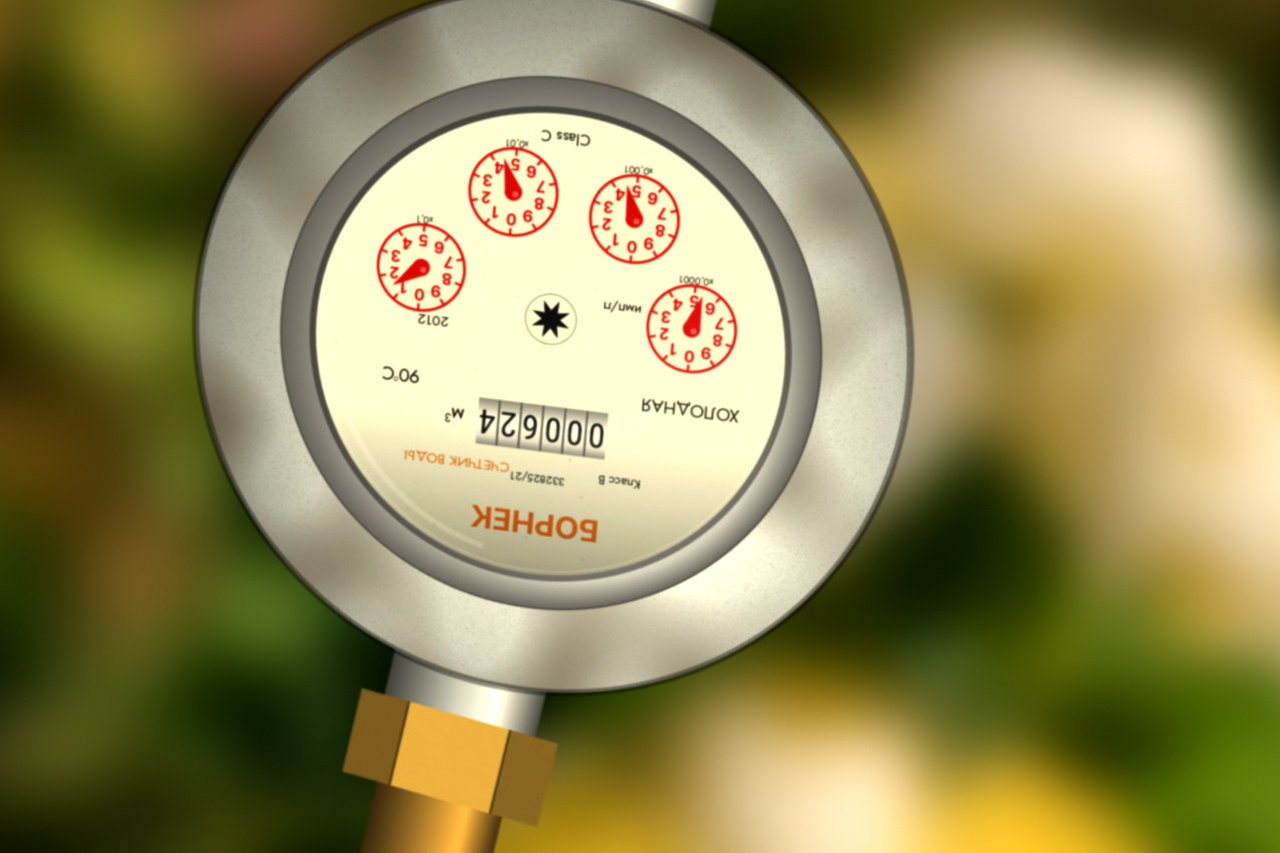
624.1445 m³
